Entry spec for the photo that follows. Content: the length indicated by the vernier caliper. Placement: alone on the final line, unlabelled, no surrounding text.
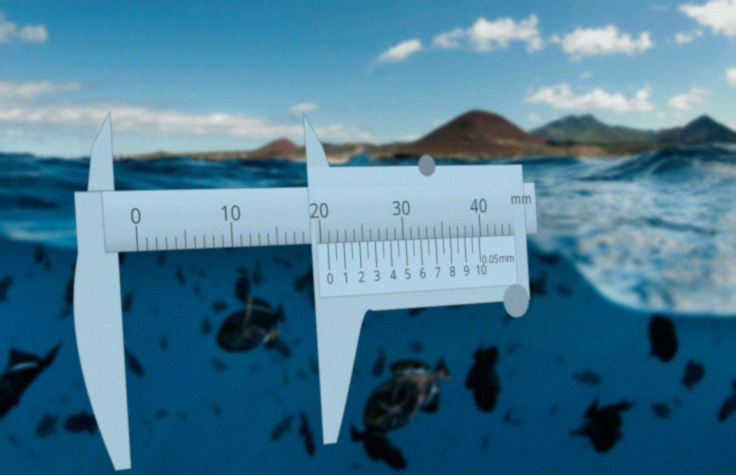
20.8 mm
